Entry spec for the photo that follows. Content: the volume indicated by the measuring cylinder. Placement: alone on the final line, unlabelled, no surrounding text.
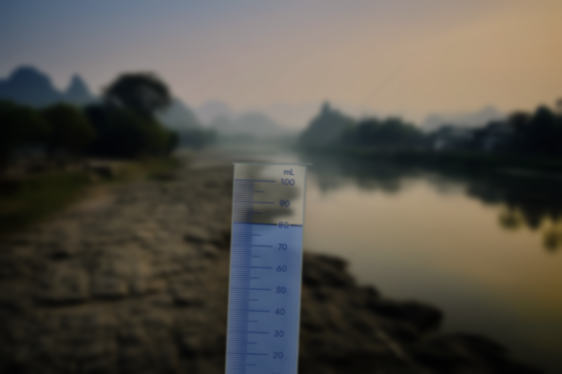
80 mL
